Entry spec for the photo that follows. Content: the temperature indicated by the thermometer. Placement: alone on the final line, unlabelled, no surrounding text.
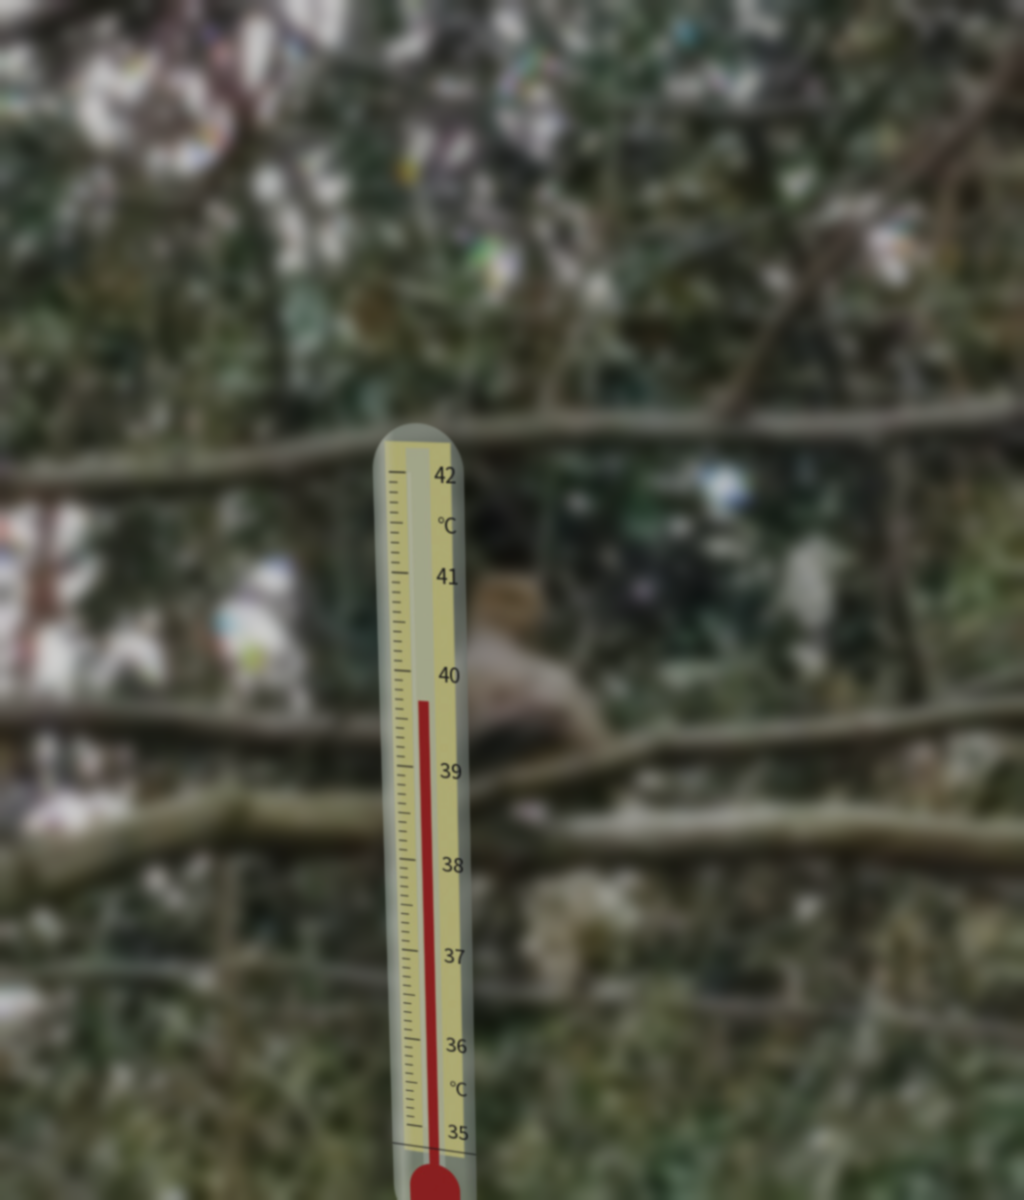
39.7 °C
